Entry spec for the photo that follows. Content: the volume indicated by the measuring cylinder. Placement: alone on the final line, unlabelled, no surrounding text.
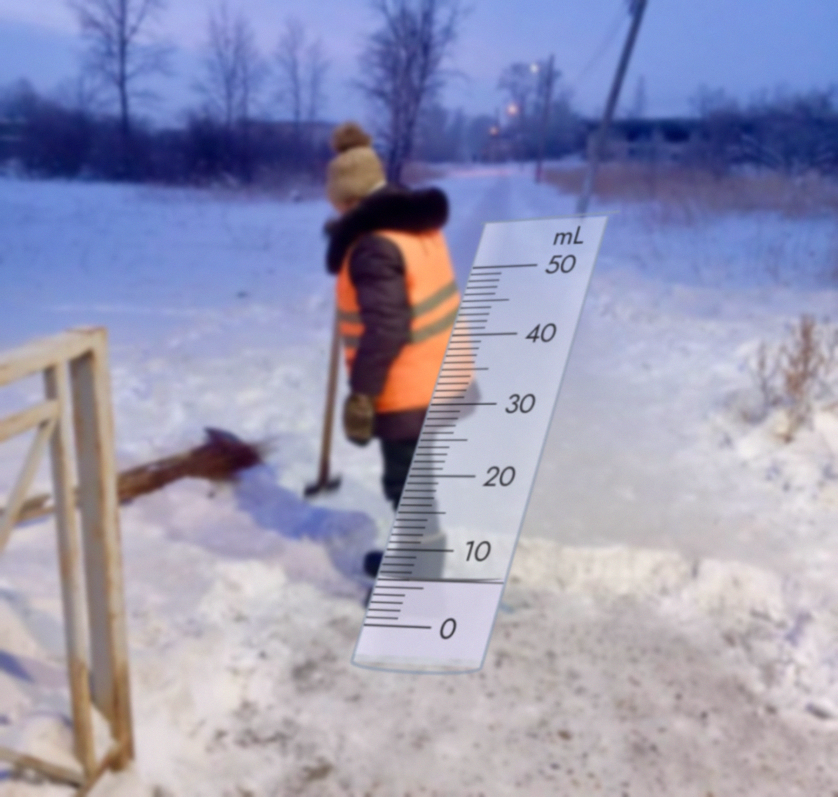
6 mL
